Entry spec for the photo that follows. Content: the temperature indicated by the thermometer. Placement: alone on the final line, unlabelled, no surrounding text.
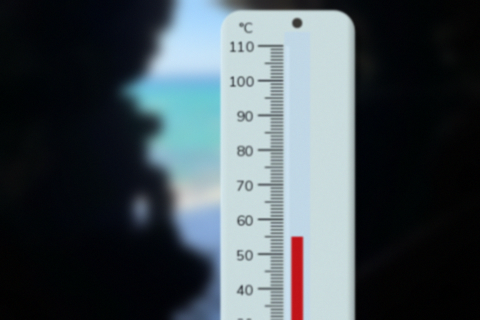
55 °C
